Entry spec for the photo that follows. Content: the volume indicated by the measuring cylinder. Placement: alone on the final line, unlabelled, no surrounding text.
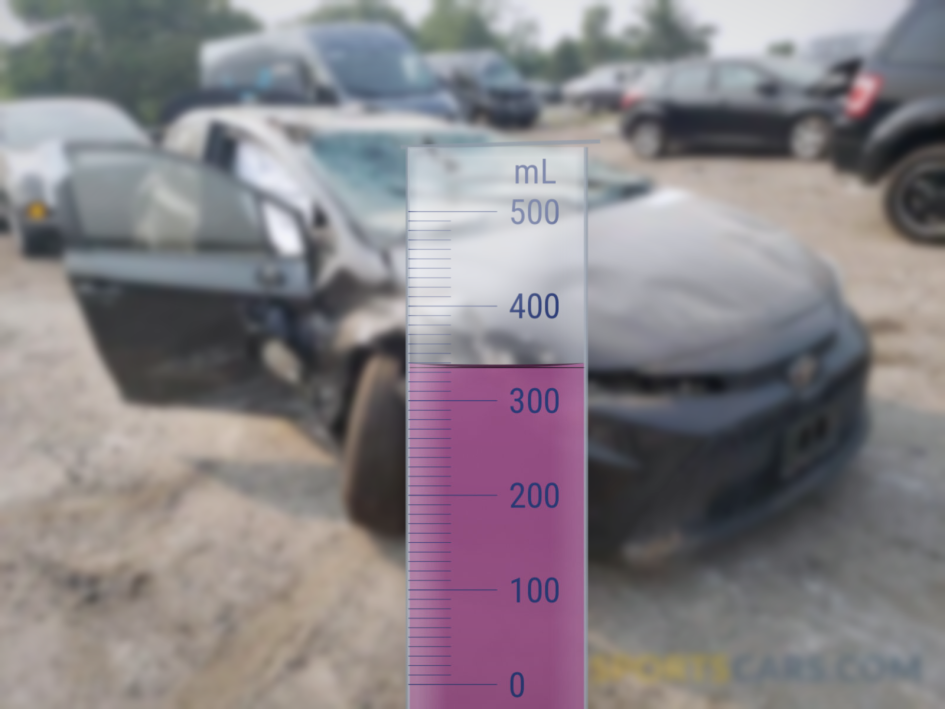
335 mL
